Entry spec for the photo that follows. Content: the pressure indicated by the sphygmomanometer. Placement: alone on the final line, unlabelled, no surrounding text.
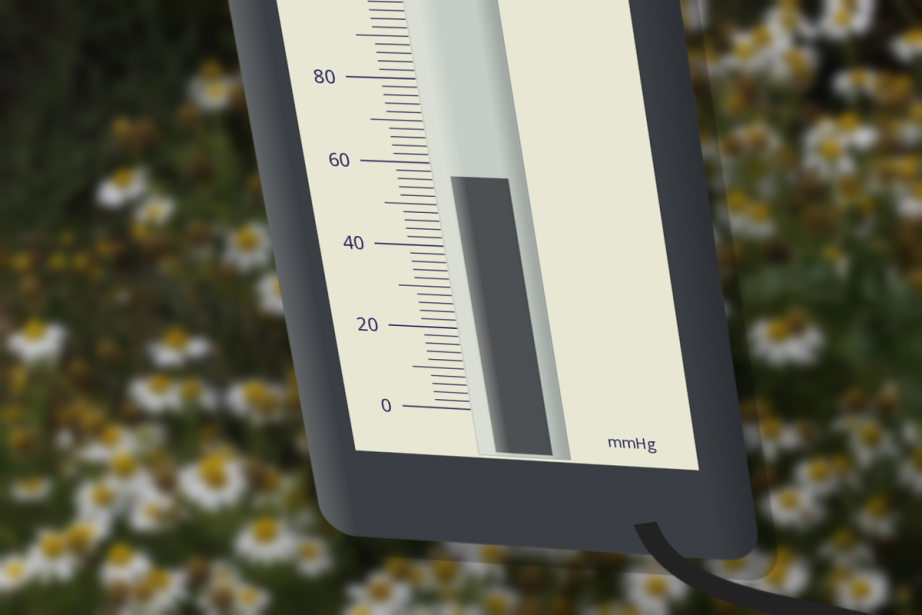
57 mmHg
